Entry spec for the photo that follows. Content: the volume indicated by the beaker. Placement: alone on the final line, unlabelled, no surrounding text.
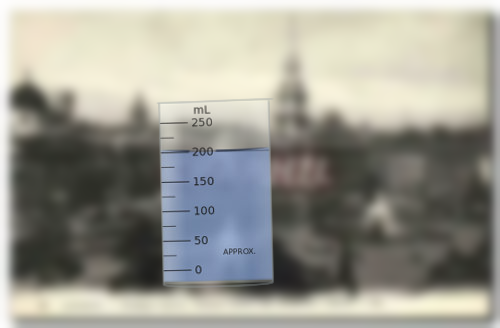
200 mL
